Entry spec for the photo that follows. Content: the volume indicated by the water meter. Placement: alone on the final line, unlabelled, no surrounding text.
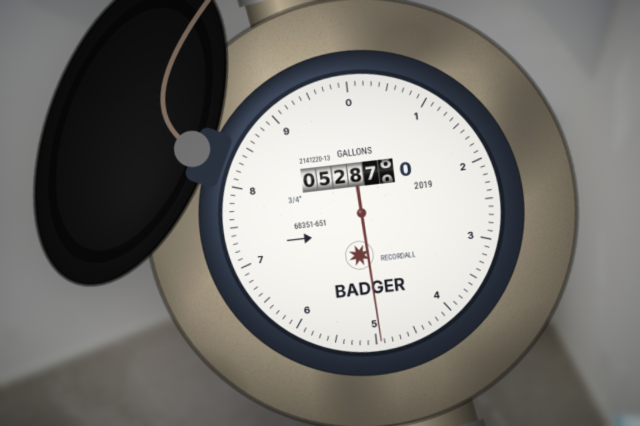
528784.9 gal
